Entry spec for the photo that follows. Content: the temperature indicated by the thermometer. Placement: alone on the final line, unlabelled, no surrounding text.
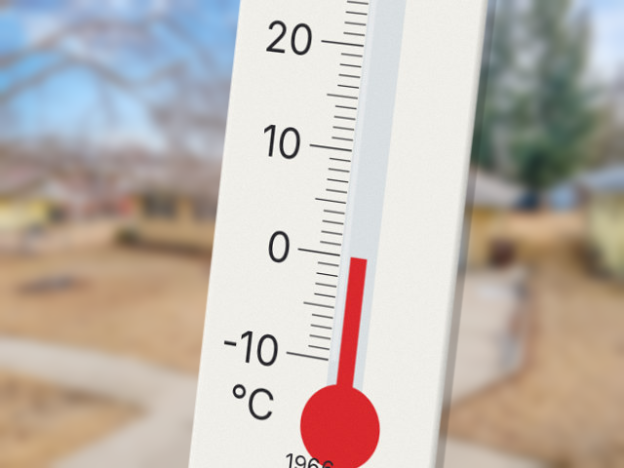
0 °C
